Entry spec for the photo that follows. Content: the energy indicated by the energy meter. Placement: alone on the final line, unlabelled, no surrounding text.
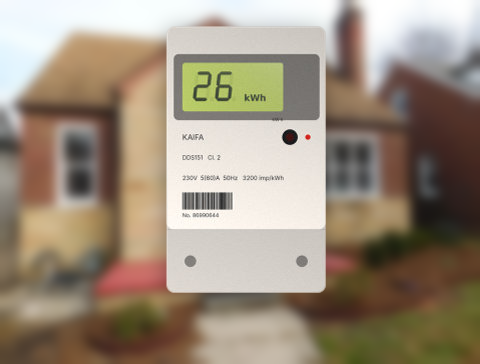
26 kWh
